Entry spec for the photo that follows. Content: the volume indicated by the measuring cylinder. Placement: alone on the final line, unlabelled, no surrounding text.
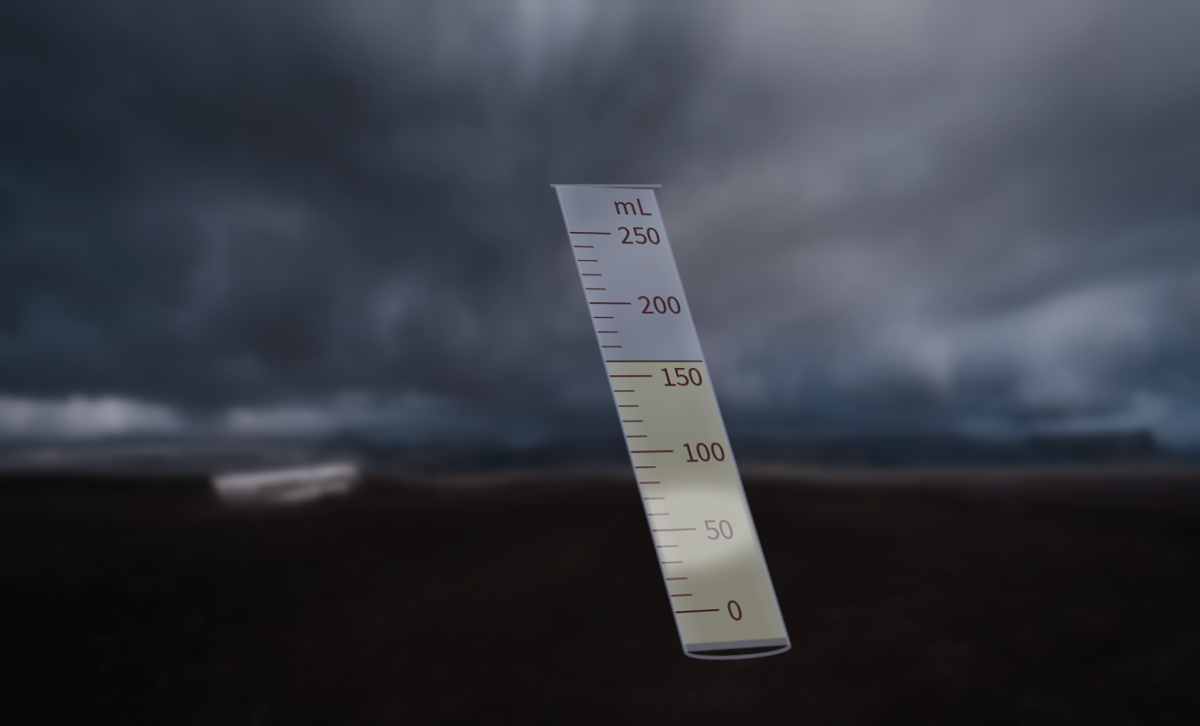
160 mL
